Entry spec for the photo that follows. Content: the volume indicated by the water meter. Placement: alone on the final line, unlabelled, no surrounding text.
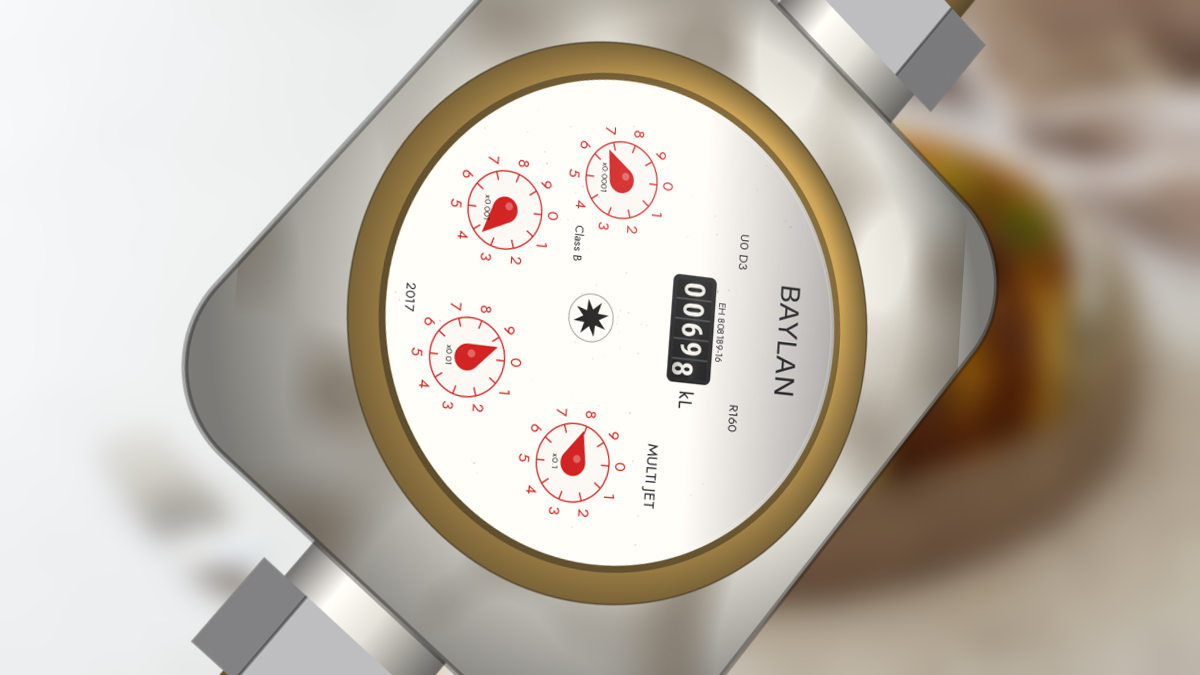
697.7936 kL
